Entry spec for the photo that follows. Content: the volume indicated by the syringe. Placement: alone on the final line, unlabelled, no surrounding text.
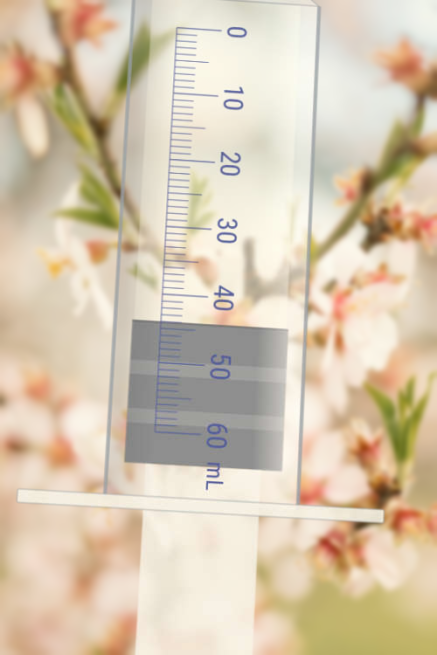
44 mL
